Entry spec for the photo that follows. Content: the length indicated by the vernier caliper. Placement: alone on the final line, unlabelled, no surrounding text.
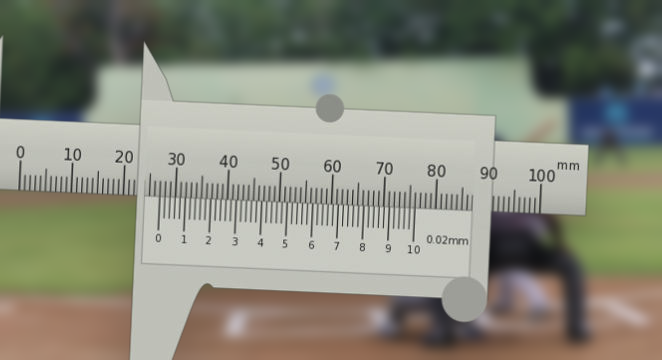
27.0 mm
